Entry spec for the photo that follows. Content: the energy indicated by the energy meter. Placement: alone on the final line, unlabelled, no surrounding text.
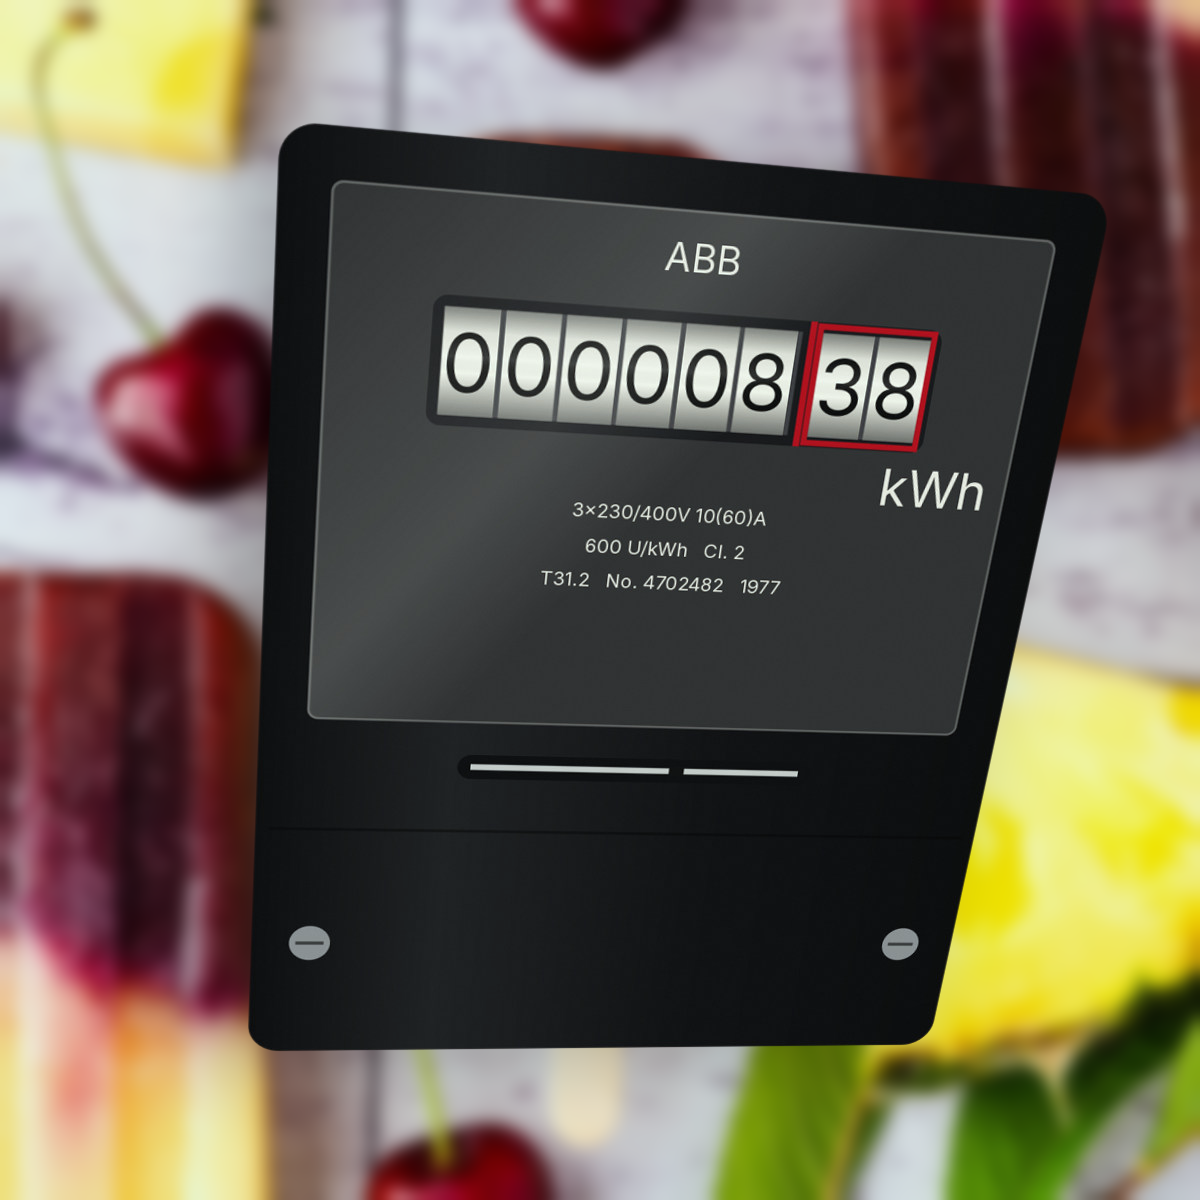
8.38 kWh
